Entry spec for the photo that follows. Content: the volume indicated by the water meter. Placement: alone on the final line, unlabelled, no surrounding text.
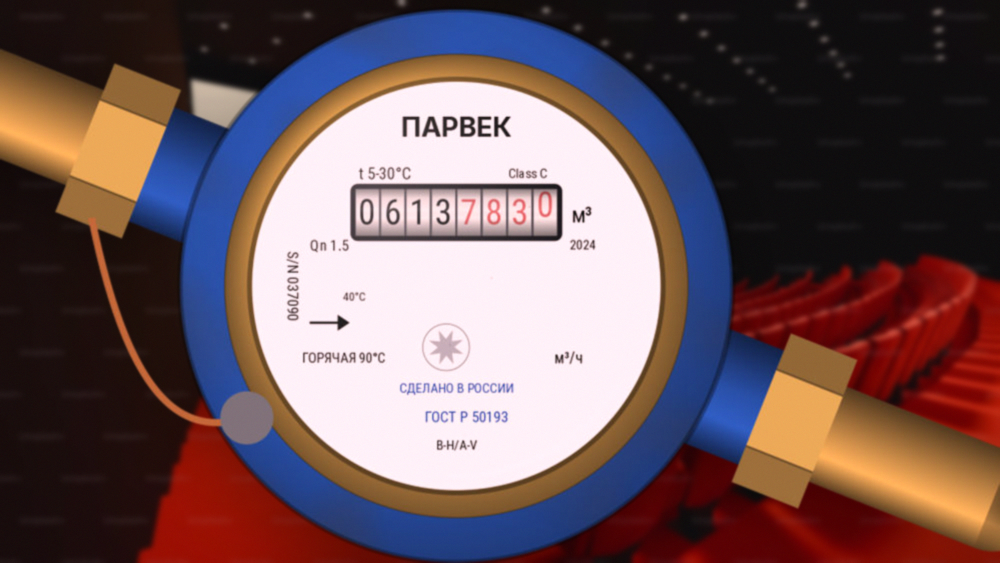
613.7830 m³
